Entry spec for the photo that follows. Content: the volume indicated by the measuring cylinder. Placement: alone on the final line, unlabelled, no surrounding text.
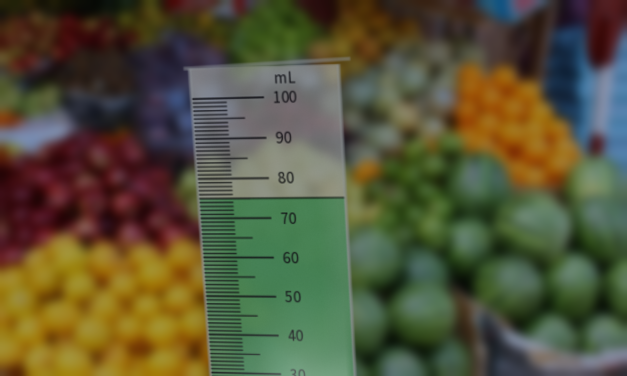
75 mL
